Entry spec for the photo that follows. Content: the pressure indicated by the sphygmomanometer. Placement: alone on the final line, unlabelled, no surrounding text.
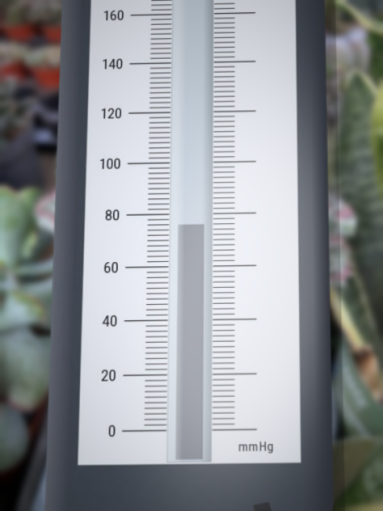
76 mmHg
